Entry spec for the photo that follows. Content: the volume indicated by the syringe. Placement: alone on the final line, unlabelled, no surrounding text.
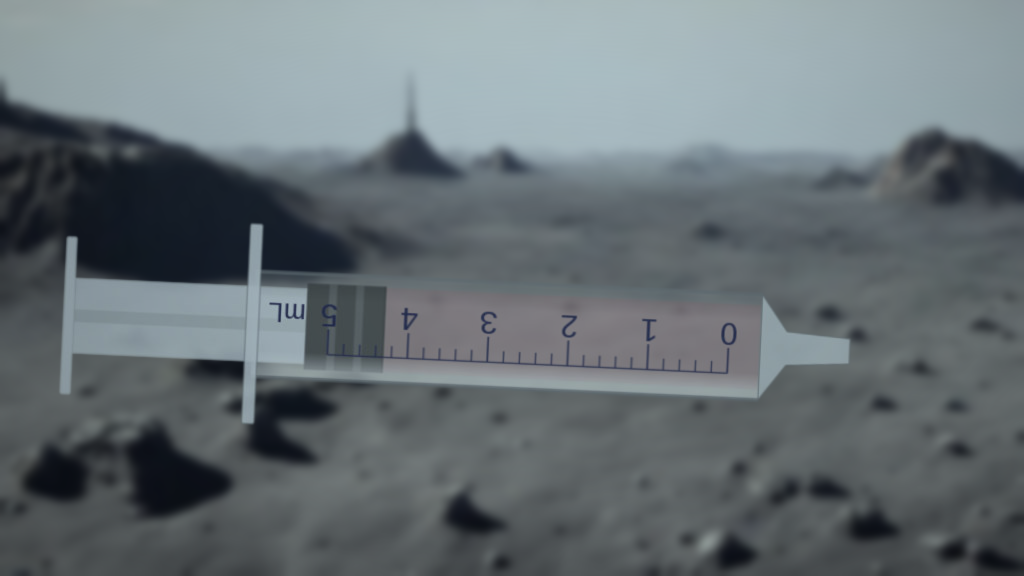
4.3 mL
